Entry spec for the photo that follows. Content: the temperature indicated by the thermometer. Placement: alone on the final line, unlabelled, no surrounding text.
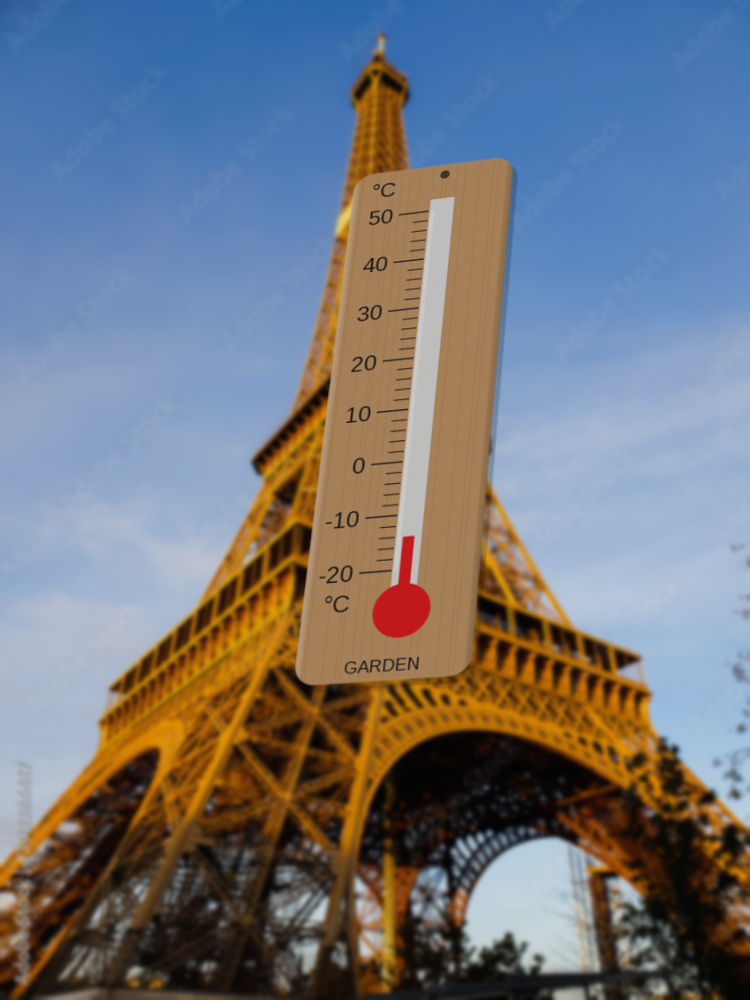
-14 °C
